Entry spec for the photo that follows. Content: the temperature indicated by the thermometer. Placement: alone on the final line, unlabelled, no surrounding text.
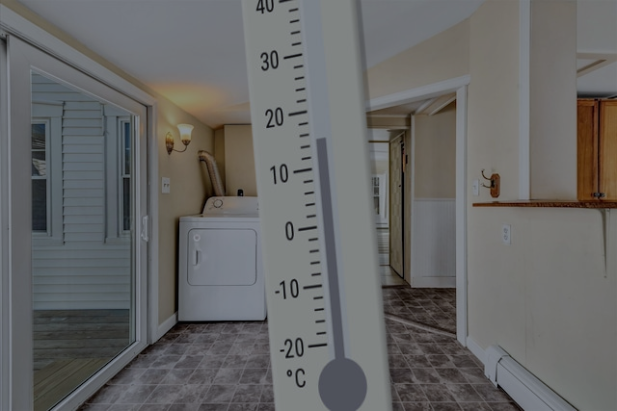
15 °C
